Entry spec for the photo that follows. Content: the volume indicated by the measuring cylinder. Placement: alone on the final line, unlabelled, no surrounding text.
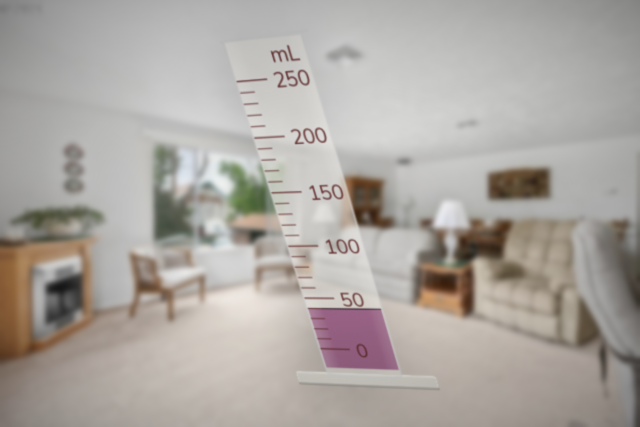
40 mL
